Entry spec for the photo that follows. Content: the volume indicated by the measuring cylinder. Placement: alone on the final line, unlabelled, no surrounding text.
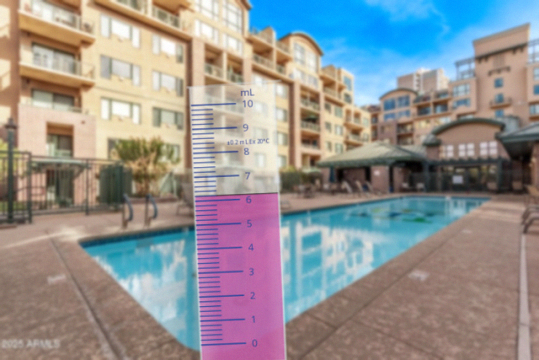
6.2 mL
